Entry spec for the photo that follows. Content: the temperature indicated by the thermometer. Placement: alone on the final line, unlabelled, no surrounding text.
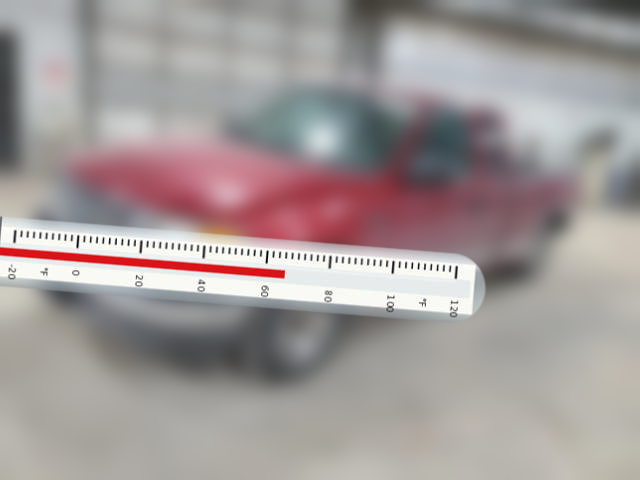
66 °F
